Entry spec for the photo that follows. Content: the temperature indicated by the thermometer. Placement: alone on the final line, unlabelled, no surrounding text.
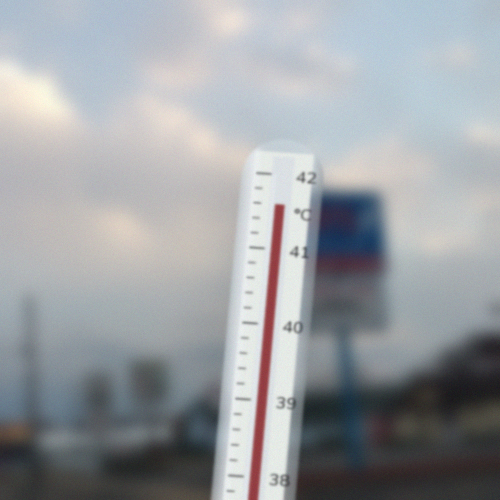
41.6 °C
